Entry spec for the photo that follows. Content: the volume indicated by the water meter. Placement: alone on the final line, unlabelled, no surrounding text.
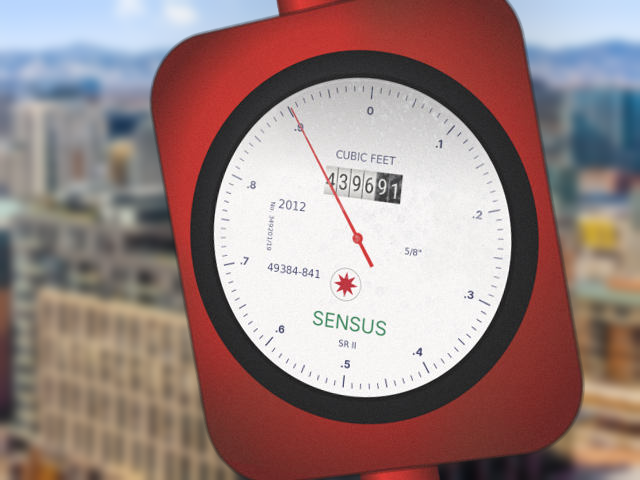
439690.90 ft³
